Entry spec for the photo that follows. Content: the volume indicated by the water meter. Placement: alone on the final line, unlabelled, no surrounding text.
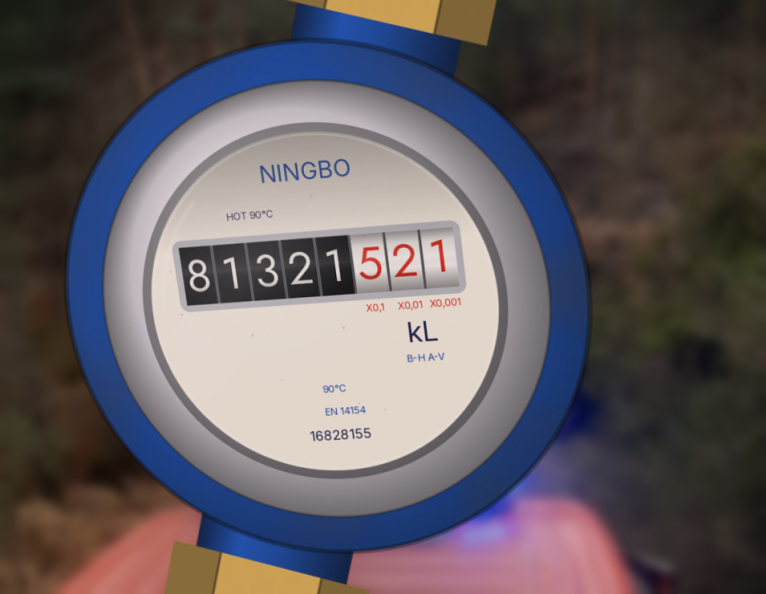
81321.521 kL
